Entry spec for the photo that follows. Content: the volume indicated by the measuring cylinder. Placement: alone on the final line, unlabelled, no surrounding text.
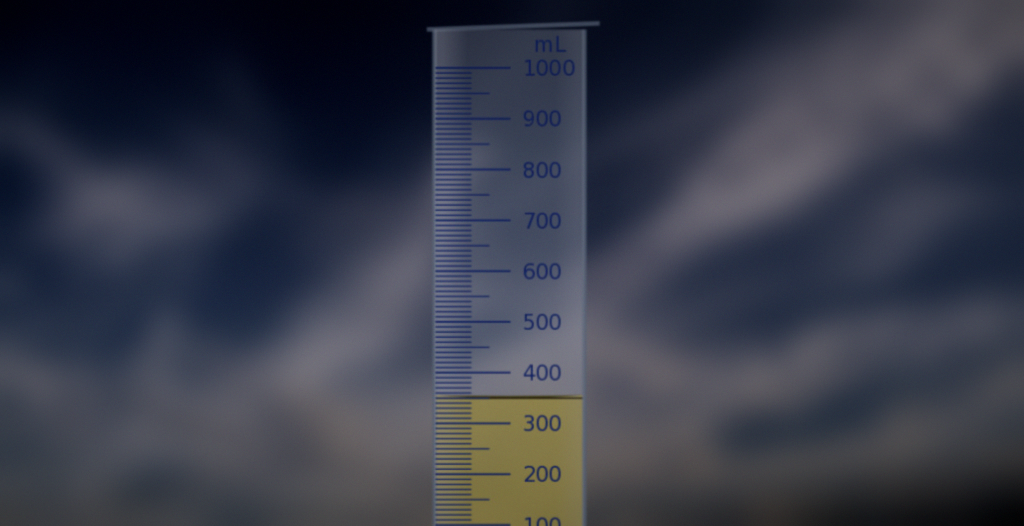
350 mL
